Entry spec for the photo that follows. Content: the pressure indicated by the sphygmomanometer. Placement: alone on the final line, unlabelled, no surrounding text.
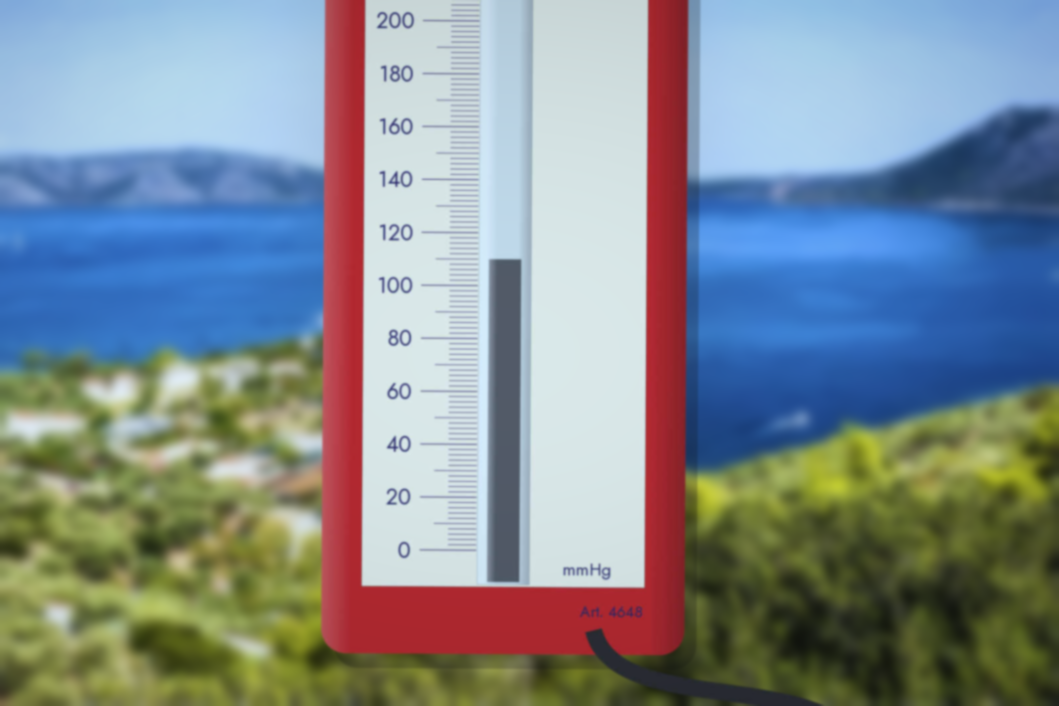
110 mmHg
